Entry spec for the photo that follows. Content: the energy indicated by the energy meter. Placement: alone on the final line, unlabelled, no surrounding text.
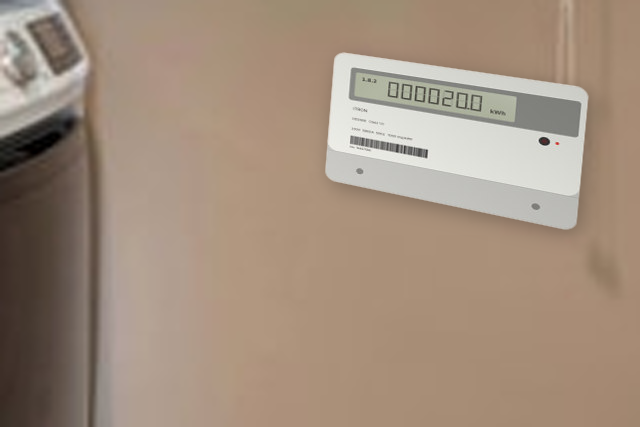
20.0 kWh
